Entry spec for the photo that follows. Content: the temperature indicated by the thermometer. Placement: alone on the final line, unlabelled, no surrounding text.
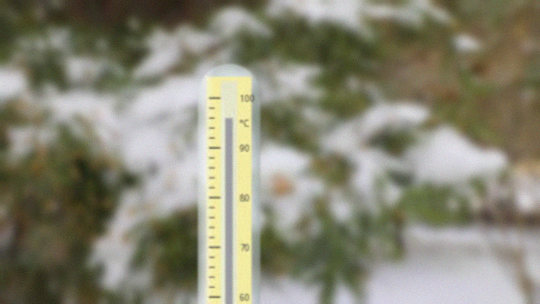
96 °C
